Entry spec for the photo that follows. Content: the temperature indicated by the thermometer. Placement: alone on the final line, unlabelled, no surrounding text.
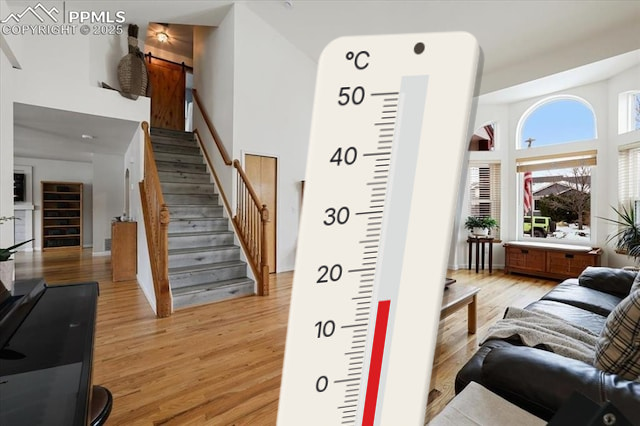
14 °C
